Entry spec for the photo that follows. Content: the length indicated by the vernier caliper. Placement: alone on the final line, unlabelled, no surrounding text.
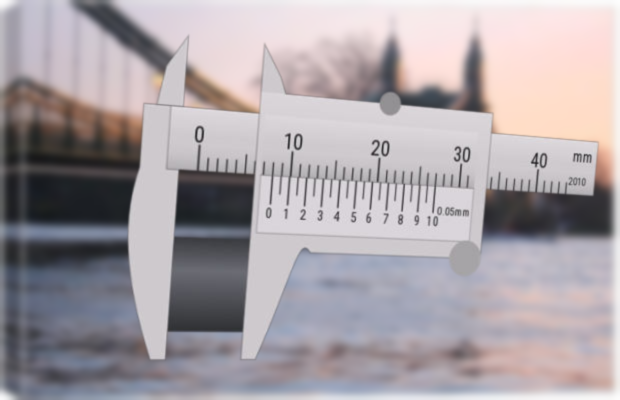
8.0 mm
